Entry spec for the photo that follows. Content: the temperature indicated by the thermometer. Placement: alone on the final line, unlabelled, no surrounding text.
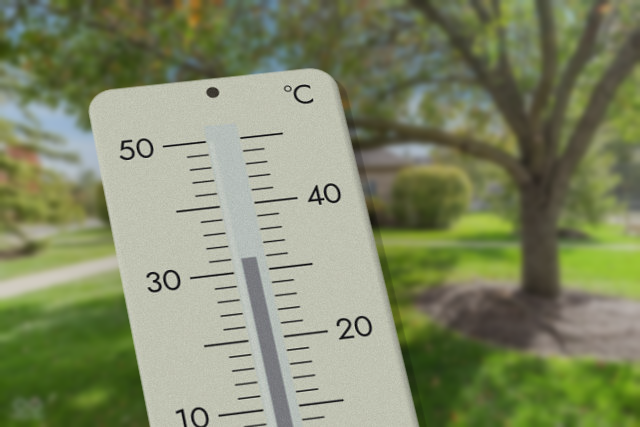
32 °C
